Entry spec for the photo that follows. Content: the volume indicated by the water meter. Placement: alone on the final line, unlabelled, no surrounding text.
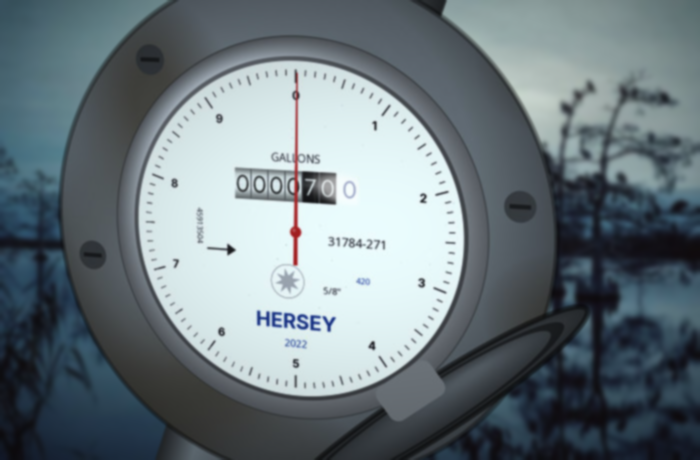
700.0 gal
